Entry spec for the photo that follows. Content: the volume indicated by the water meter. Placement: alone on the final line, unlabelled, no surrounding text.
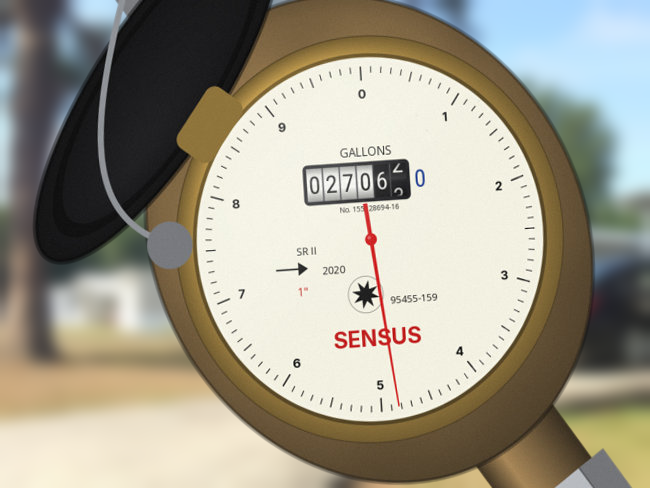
270624.8 gal
